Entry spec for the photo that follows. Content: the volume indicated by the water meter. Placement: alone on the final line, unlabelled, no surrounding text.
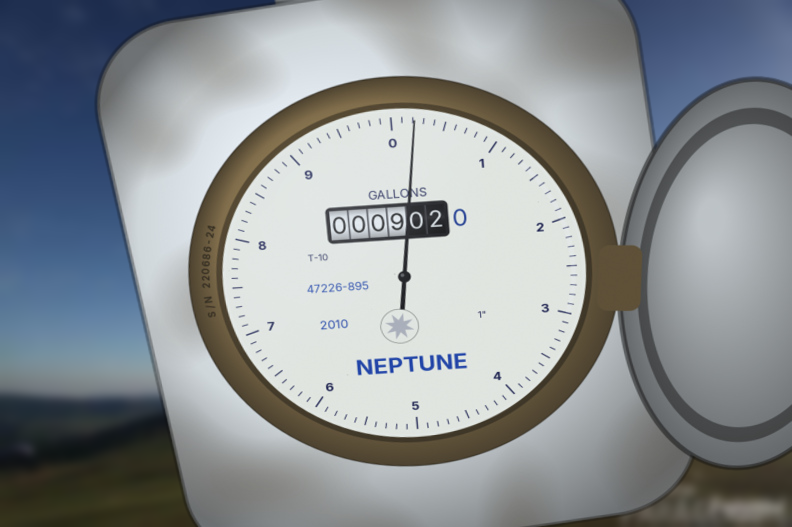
9020.2 gal
